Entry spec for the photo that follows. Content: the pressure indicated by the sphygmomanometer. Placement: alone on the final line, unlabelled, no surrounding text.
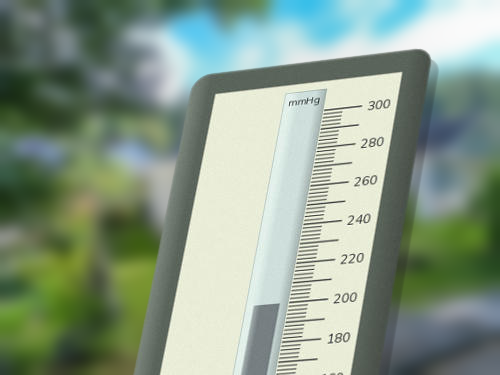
200 mmHg
